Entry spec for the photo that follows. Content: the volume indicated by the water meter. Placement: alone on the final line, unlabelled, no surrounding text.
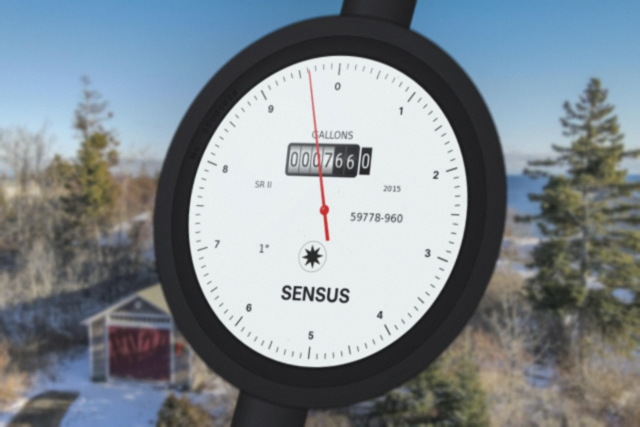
7659.6 gal
